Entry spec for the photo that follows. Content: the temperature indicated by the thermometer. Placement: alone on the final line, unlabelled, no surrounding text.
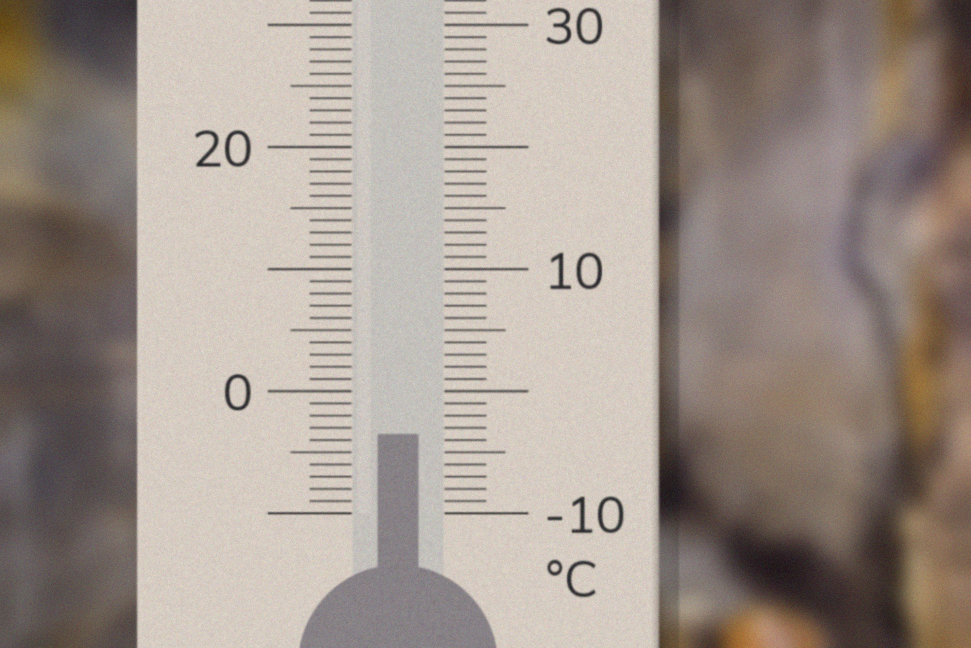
-3.5 °C
